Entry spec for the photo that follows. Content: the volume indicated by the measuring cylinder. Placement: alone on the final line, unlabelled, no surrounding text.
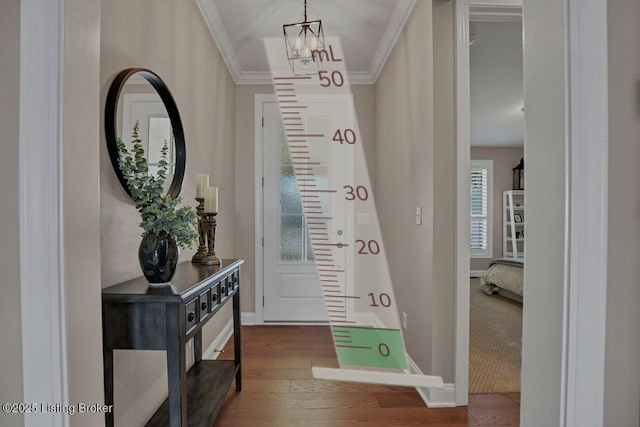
4 mL
